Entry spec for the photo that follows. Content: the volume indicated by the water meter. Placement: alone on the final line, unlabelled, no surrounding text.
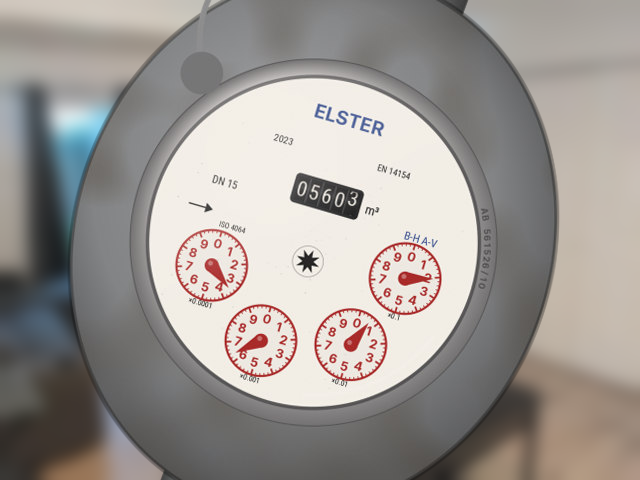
5603.2063 m³
